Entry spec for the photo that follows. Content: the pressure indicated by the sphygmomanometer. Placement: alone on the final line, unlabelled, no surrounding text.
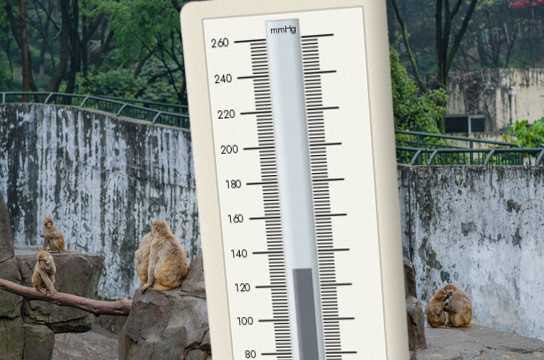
130 mmHg
